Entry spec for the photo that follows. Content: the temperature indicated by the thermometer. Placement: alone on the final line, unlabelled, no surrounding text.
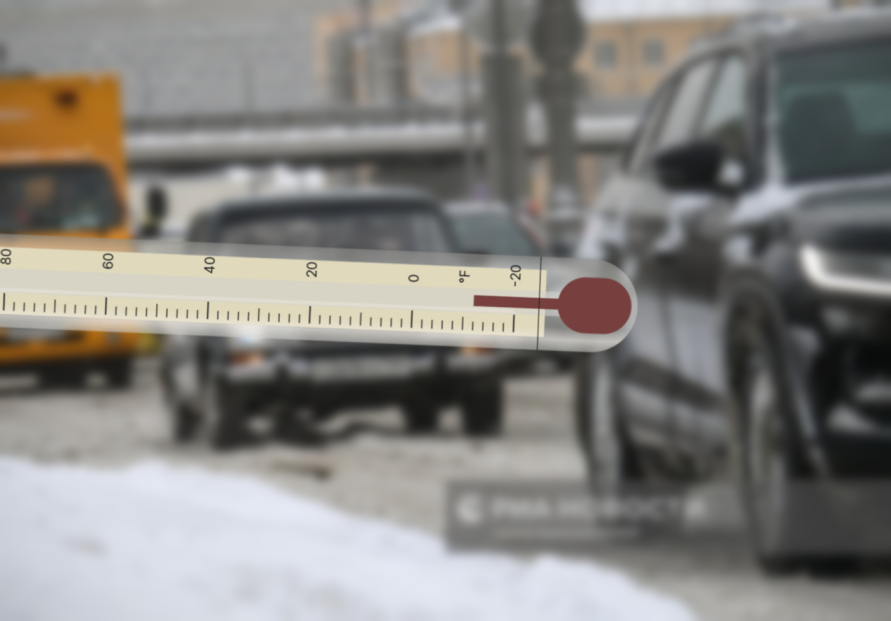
-12 °F
